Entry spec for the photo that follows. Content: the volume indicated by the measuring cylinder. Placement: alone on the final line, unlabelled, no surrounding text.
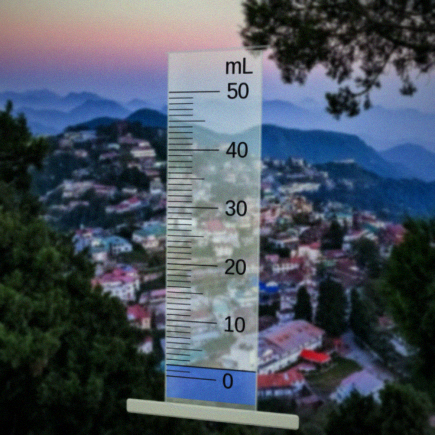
2 mL
